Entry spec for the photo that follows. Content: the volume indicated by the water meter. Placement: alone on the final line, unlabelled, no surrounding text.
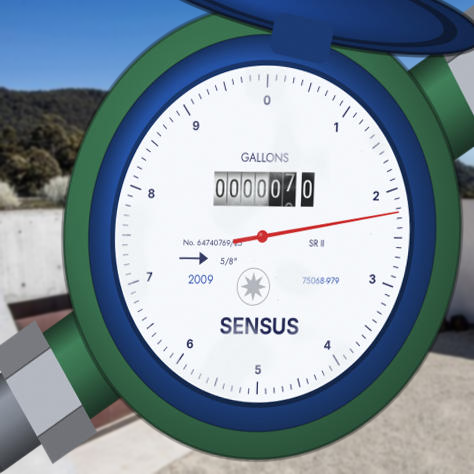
72.2 gal
